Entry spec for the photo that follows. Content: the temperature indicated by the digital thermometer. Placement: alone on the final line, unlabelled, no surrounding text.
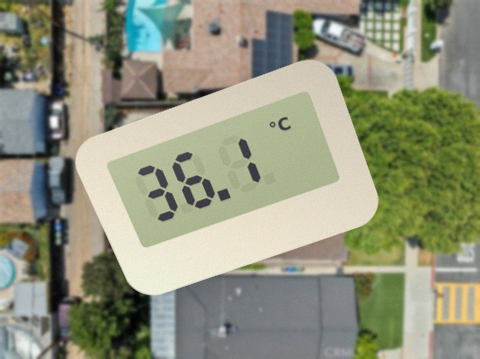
36.1 °C
